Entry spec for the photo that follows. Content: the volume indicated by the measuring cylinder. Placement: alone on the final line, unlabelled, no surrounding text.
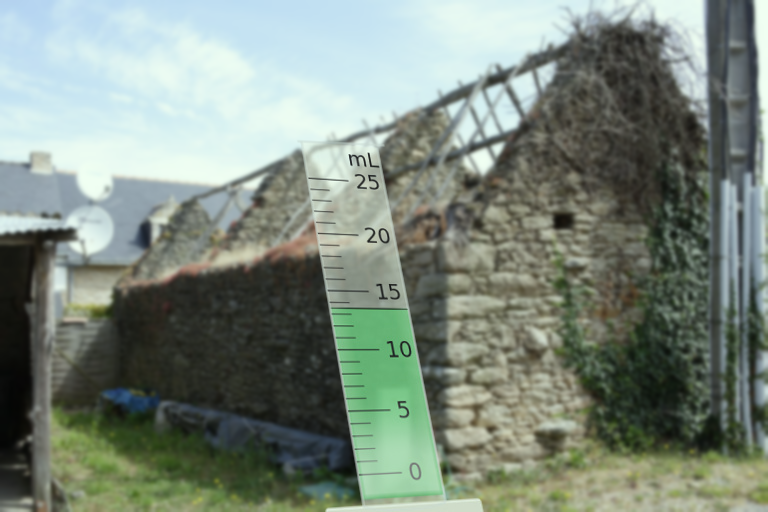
13.5 mL
